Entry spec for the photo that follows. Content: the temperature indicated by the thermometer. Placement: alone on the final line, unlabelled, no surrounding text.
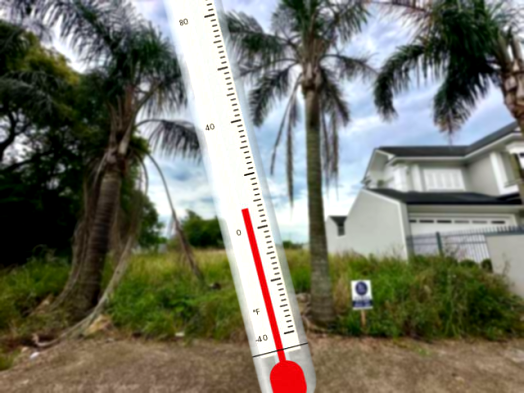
8 °F
